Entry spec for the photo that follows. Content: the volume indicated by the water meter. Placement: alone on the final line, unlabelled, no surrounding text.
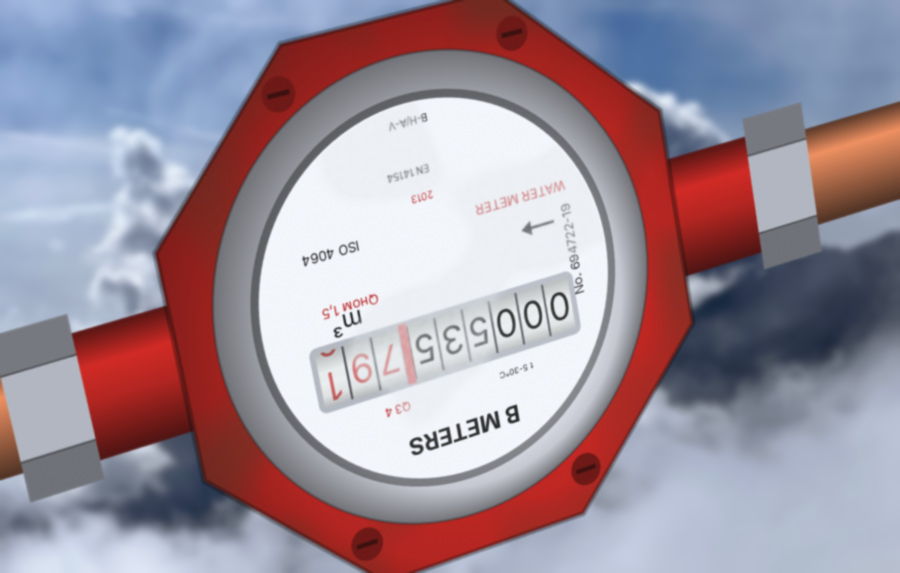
535.791 m³
